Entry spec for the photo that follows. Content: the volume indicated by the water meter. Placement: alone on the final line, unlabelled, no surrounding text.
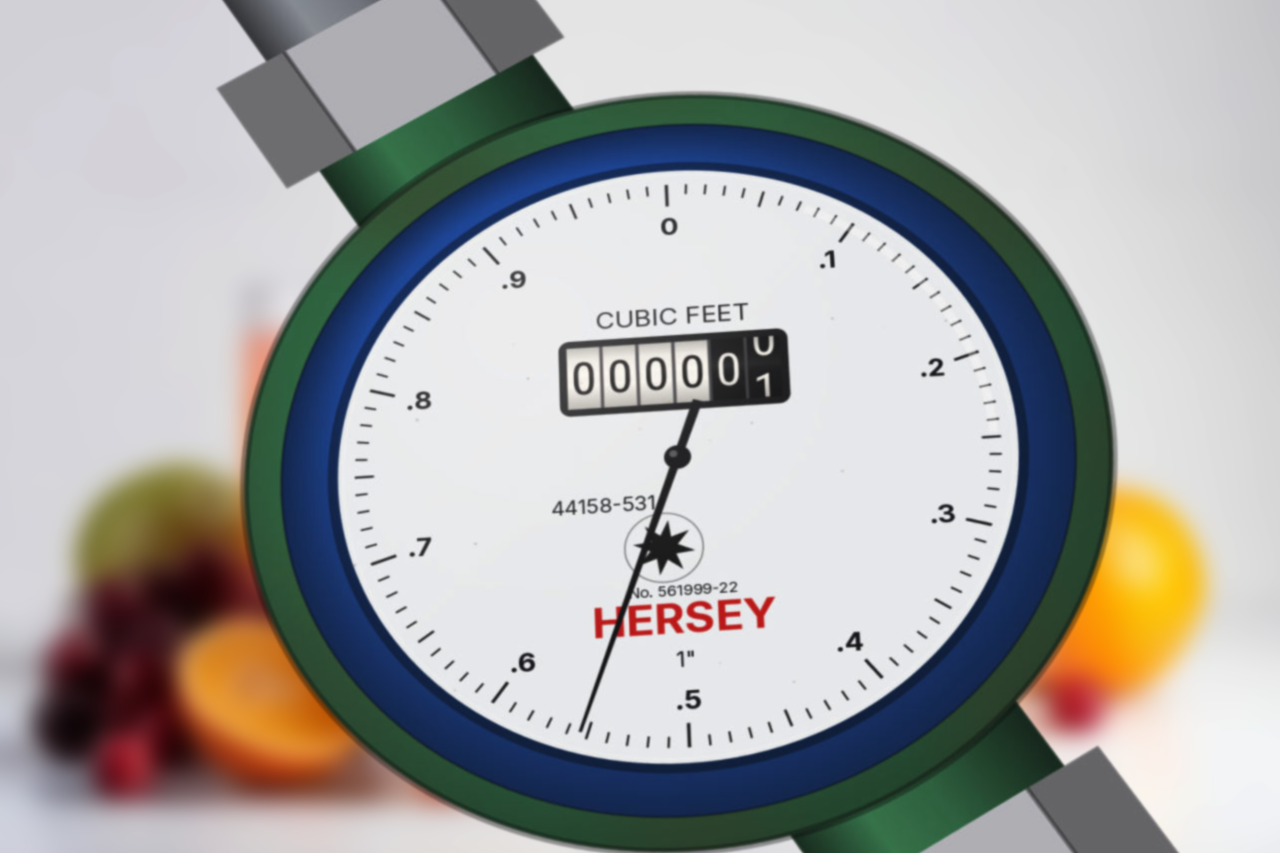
0.55 ft³
